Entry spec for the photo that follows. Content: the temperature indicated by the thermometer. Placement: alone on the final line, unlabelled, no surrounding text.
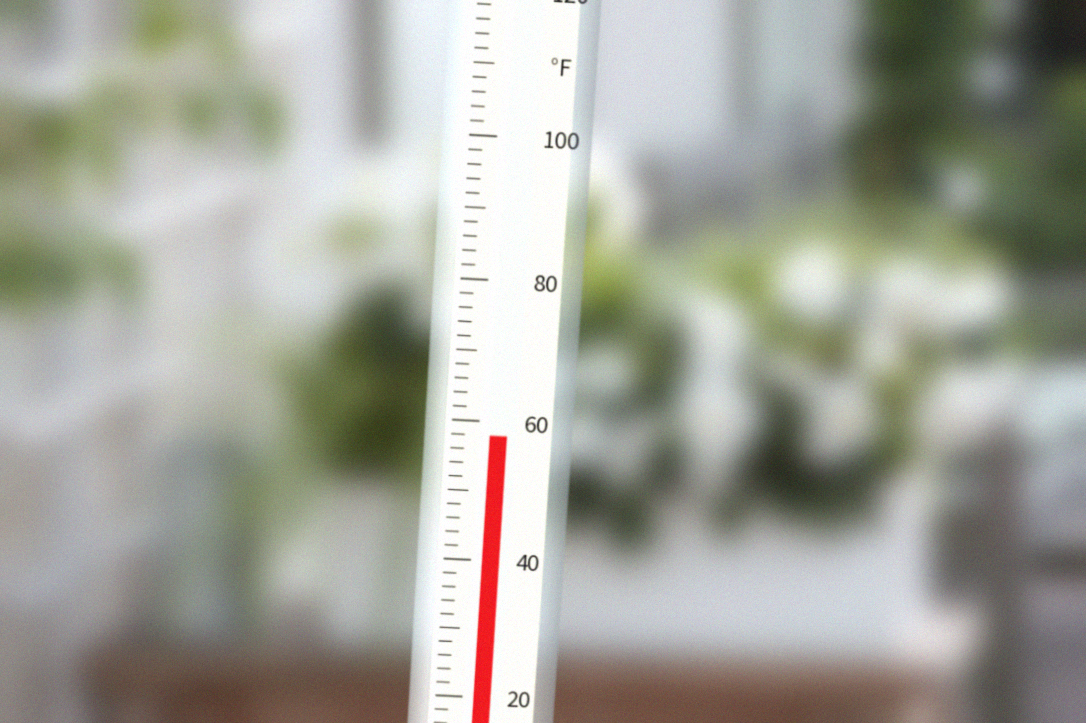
58 °F
